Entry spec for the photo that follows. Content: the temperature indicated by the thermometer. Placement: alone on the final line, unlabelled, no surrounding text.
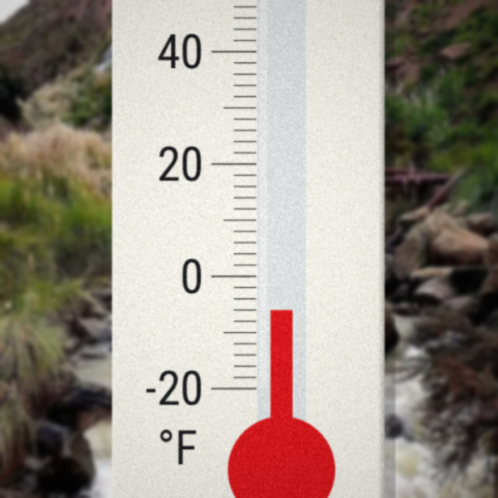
-6 °F
